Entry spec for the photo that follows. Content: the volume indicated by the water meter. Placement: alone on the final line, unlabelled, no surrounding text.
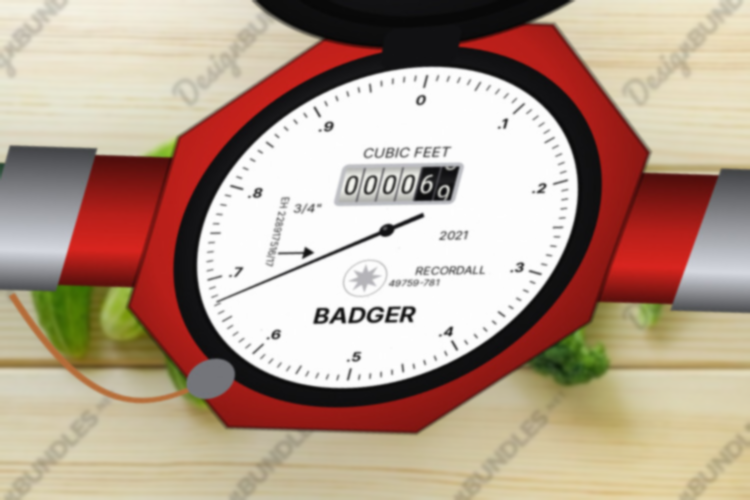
68.67 ft³
